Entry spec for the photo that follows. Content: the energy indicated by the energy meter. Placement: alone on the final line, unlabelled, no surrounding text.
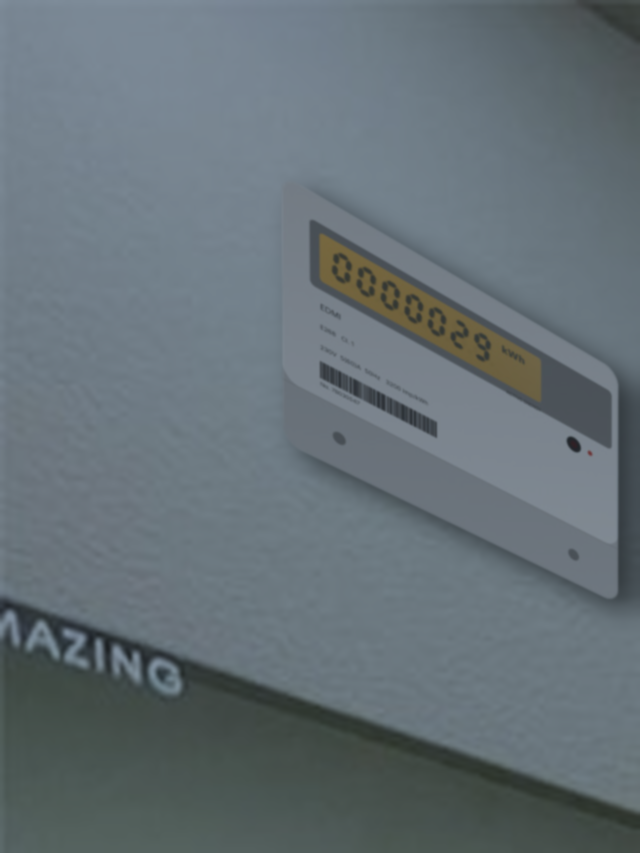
29 kWh
